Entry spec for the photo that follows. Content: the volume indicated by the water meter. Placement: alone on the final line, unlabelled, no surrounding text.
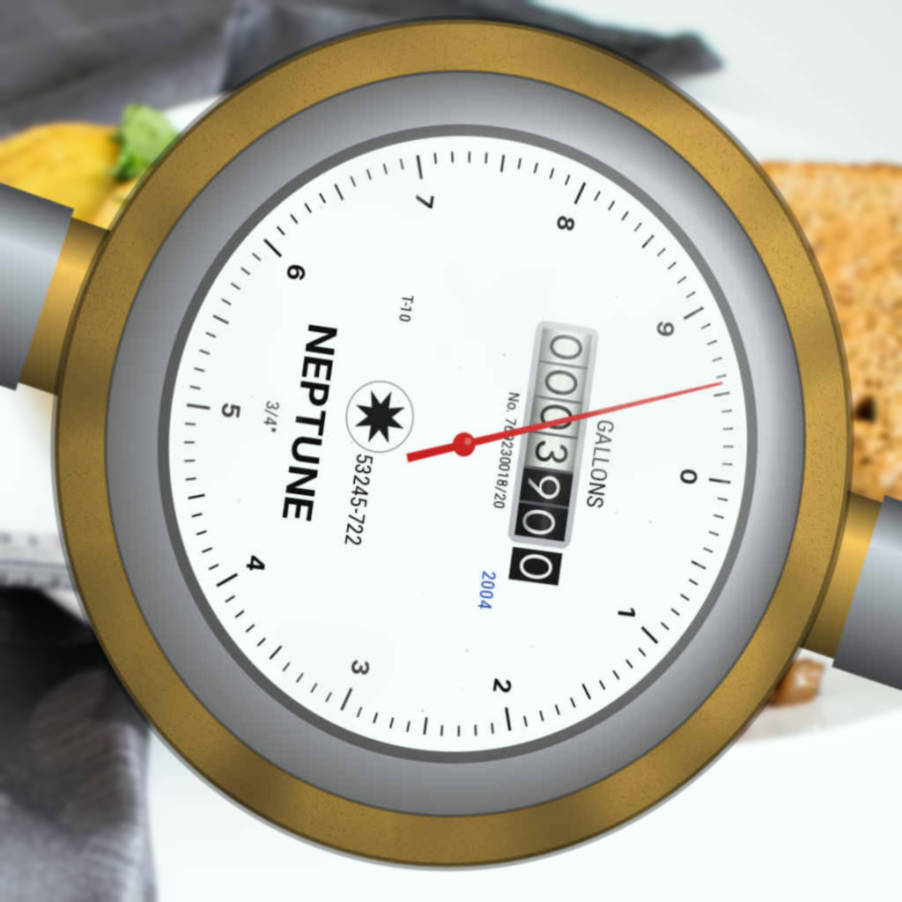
3899.4 gal
